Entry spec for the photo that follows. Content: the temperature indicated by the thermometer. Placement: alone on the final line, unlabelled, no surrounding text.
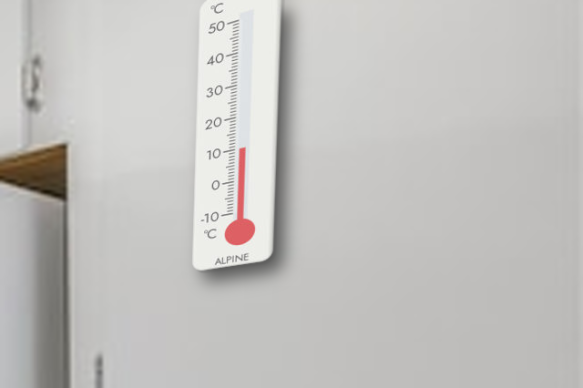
10 °C
